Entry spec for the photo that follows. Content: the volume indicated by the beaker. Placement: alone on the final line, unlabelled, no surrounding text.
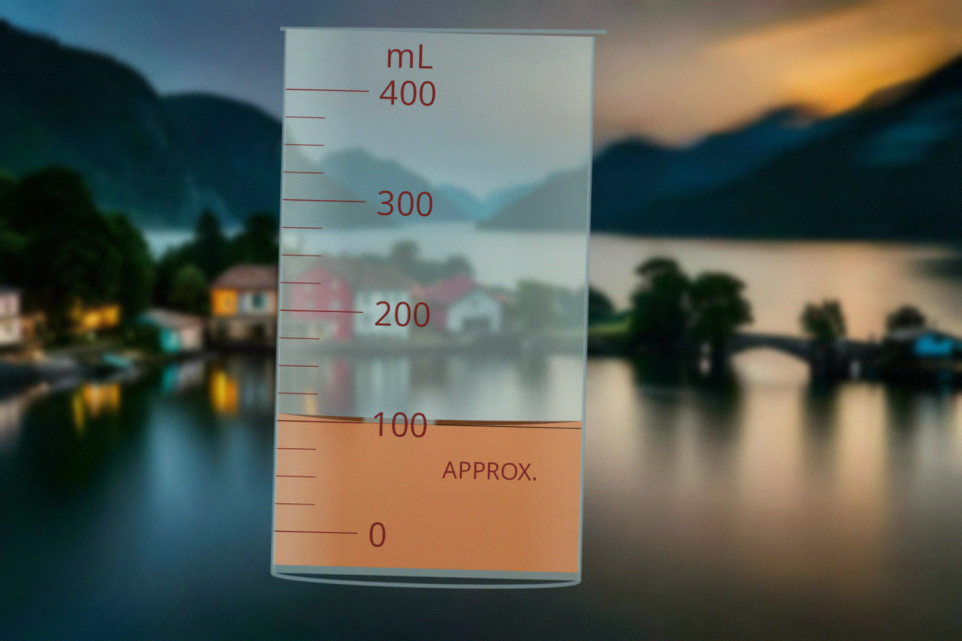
100 mL
